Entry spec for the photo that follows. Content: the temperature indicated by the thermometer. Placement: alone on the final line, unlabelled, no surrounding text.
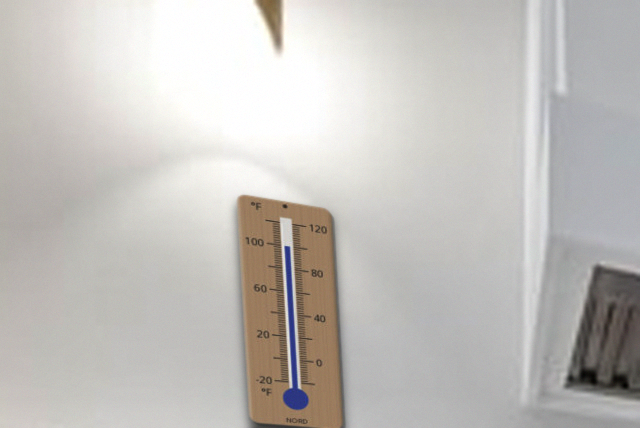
100 °F
